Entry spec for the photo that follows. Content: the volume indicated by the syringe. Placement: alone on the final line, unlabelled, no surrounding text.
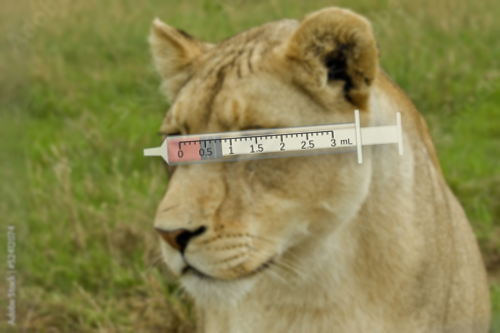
0.4 mL
